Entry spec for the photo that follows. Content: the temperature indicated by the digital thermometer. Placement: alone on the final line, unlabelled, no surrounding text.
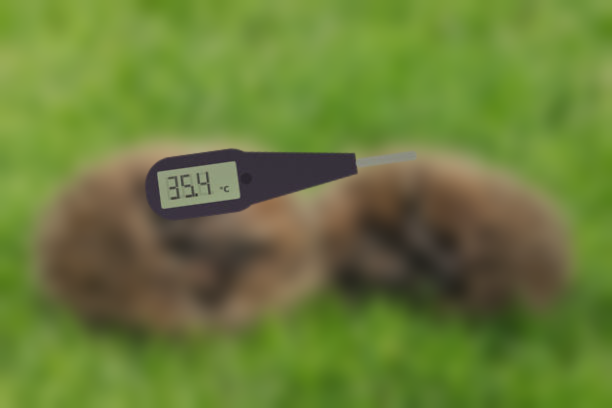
35.4 °C
